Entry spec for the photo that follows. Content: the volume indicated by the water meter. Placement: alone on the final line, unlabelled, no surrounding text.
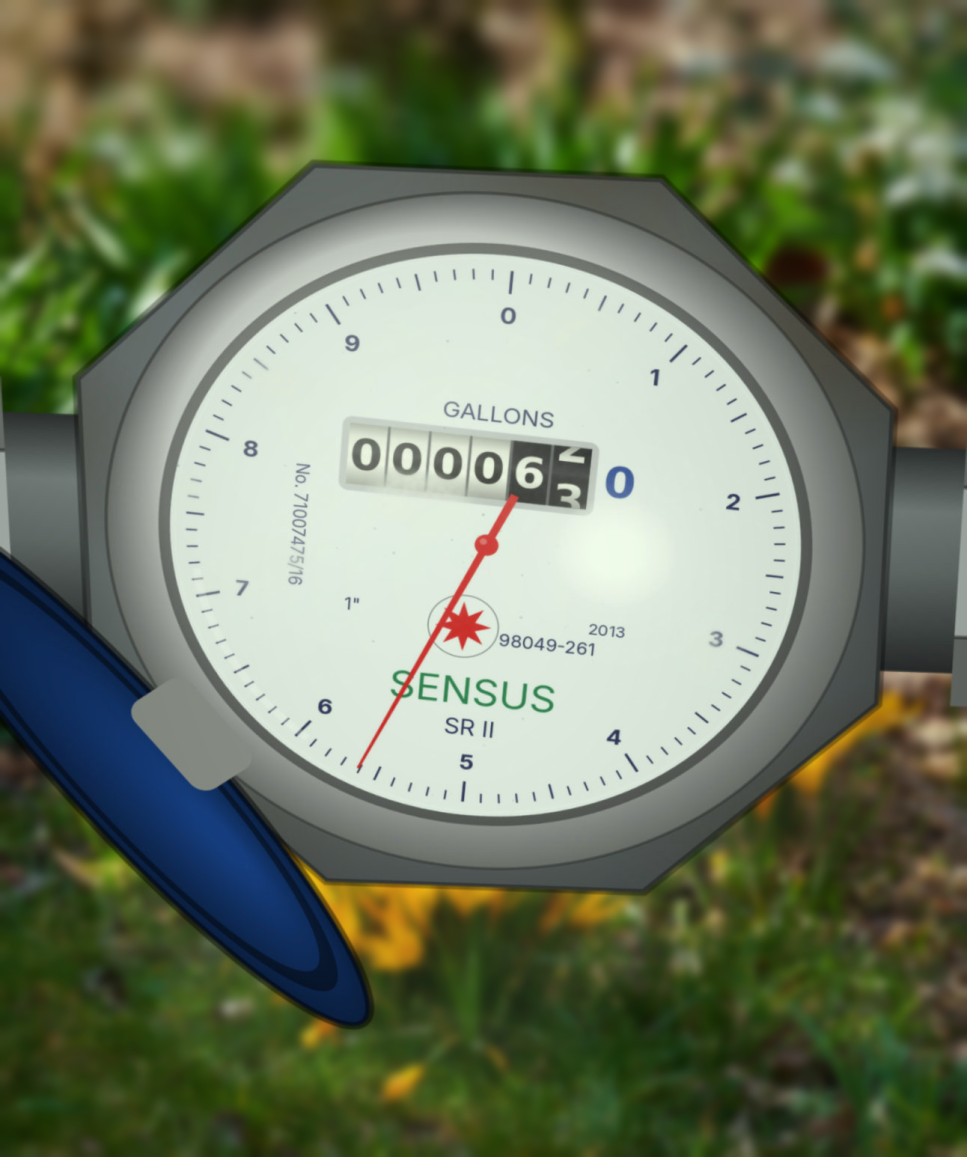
625.6 gal
